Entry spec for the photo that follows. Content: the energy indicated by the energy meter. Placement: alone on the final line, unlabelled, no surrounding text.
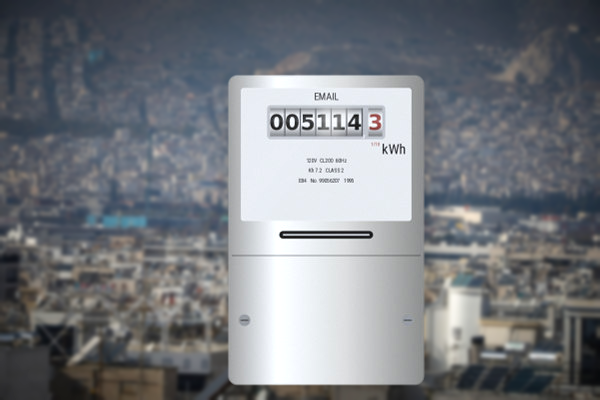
5114.3 kWh
